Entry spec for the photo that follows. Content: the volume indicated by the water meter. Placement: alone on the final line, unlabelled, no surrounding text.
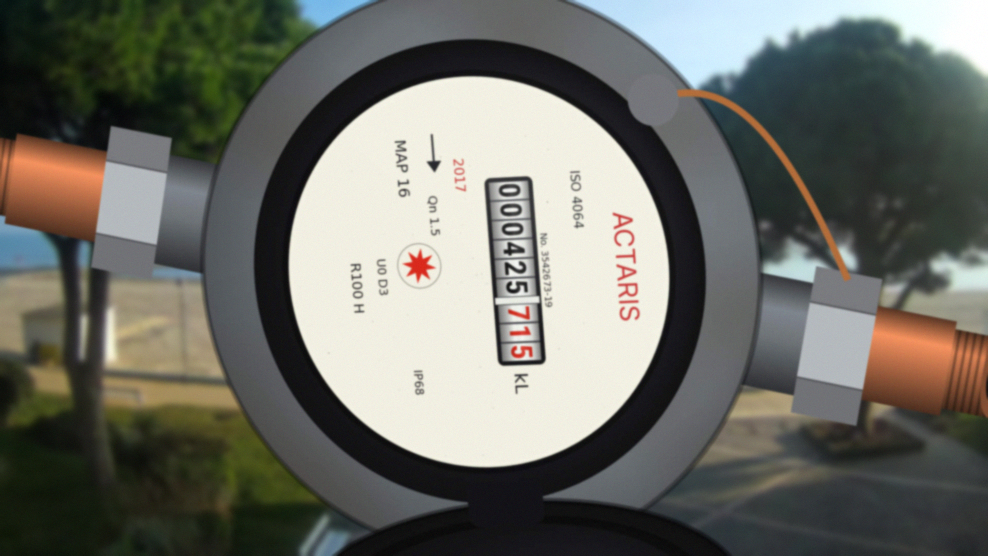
425.715 kL
